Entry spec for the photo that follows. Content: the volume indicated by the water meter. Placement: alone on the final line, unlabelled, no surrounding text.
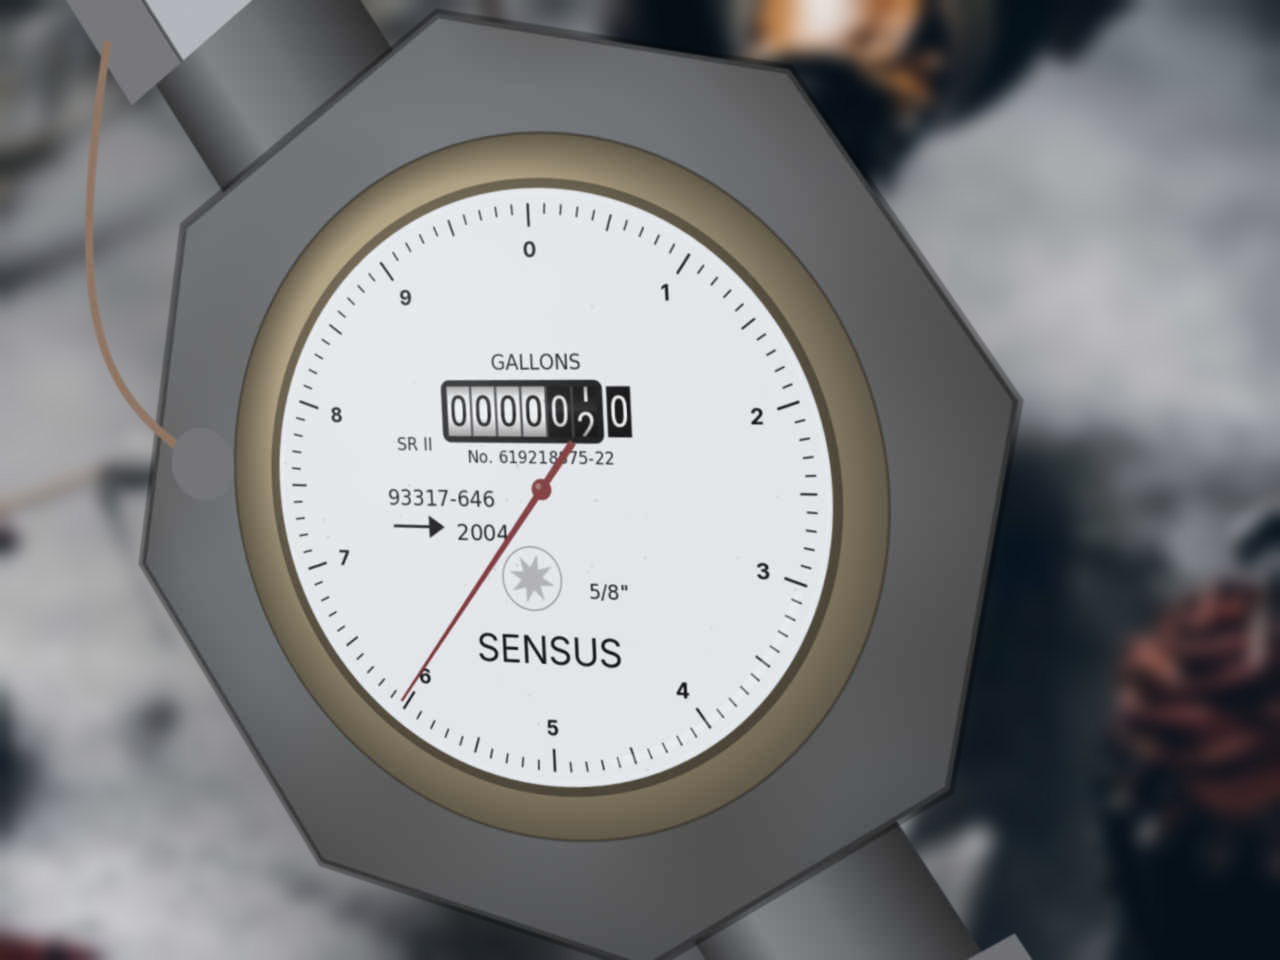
16.0 gal
